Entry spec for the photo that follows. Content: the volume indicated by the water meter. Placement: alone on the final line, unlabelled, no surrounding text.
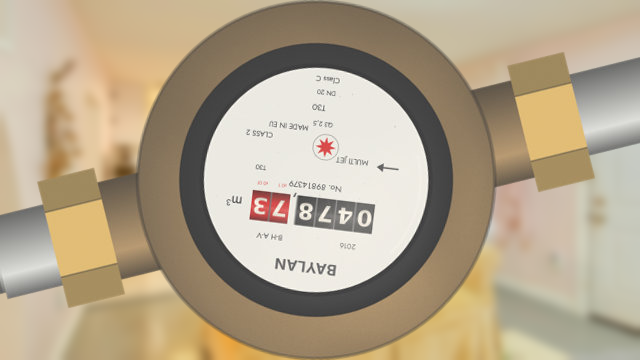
478.73 m³
